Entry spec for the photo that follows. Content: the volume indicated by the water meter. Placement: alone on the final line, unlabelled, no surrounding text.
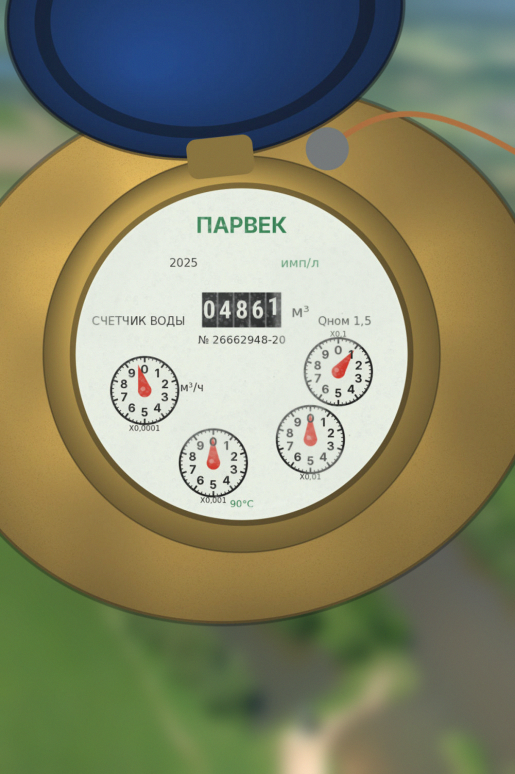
4861.0999 m³
